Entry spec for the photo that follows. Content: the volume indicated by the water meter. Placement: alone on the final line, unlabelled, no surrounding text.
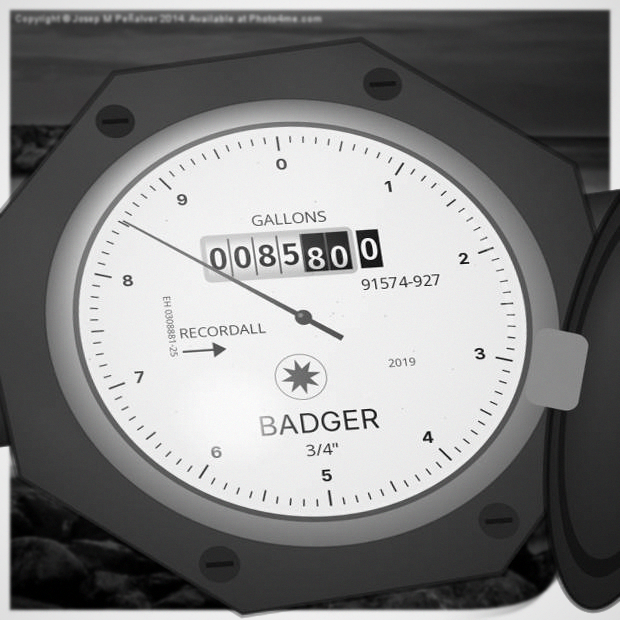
85798.5 gal
